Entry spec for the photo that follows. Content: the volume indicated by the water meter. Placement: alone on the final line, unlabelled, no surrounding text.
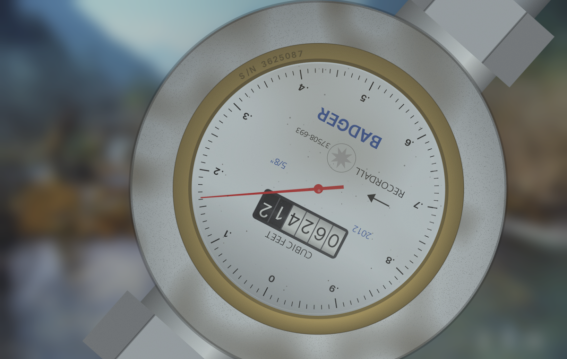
62412.16 ft³
